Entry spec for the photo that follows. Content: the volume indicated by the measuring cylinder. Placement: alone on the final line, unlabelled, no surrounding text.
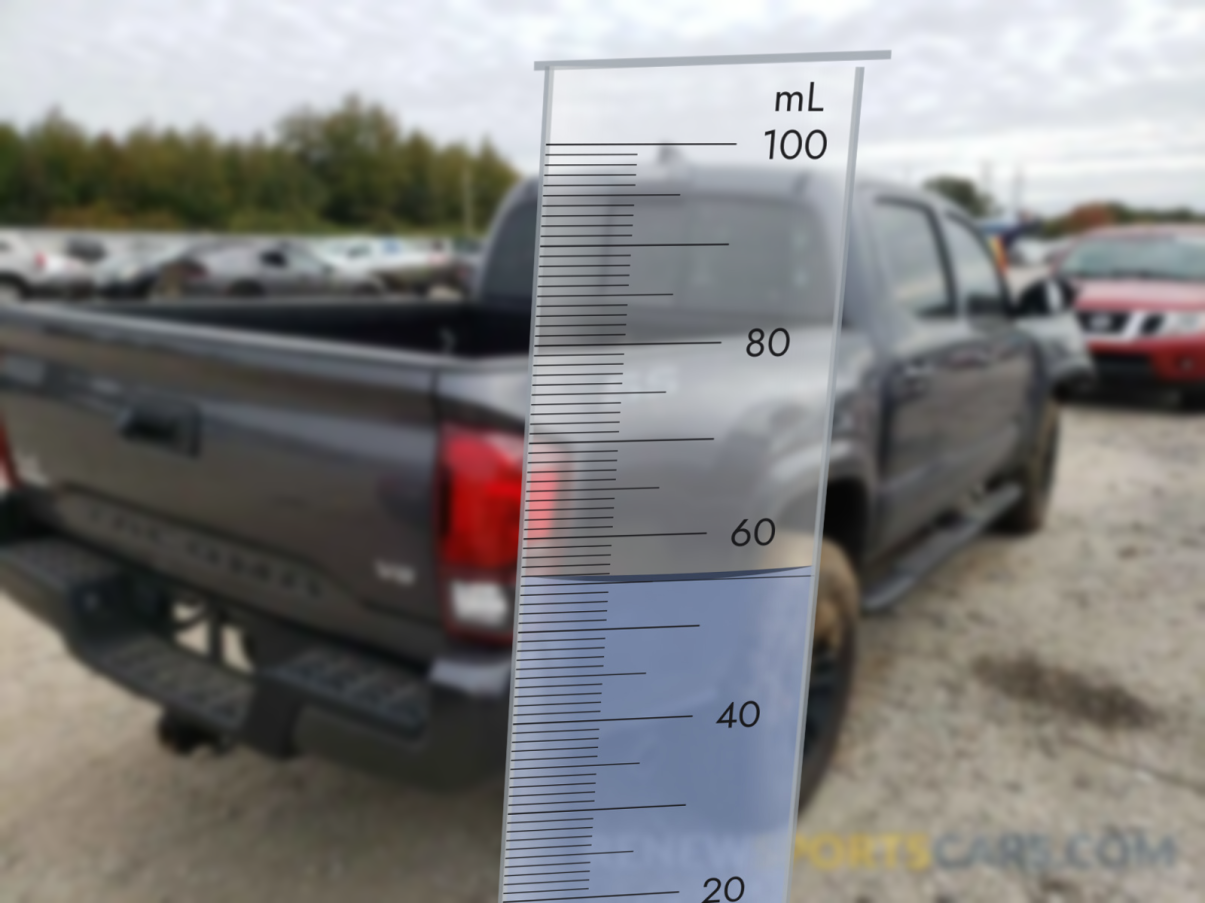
55 mL
